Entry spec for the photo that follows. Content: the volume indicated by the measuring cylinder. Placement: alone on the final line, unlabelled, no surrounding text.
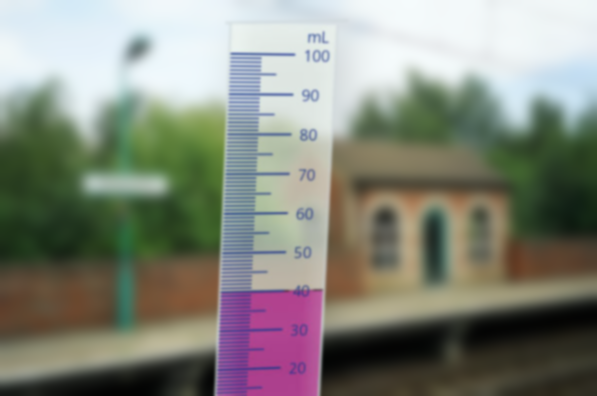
40 mL
